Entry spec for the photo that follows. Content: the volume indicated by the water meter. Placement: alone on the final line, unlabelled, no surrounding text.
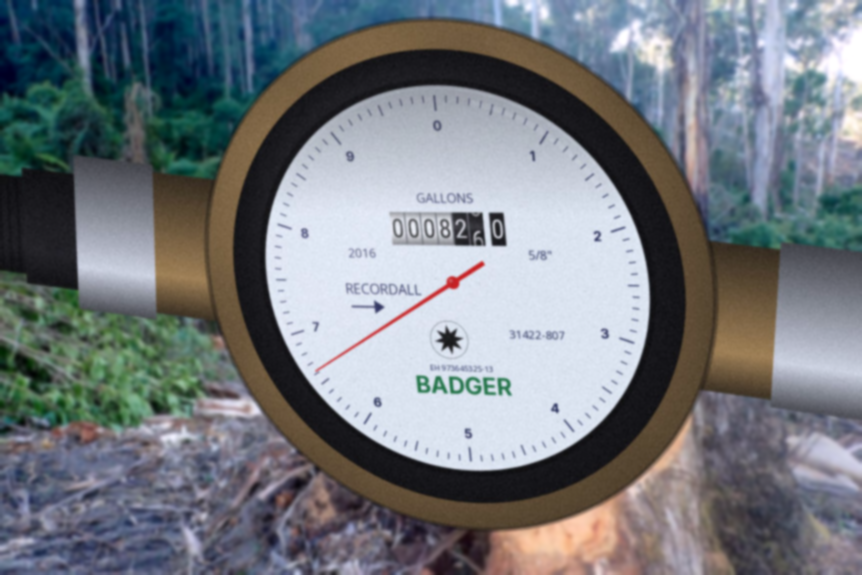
8256.6 gal
